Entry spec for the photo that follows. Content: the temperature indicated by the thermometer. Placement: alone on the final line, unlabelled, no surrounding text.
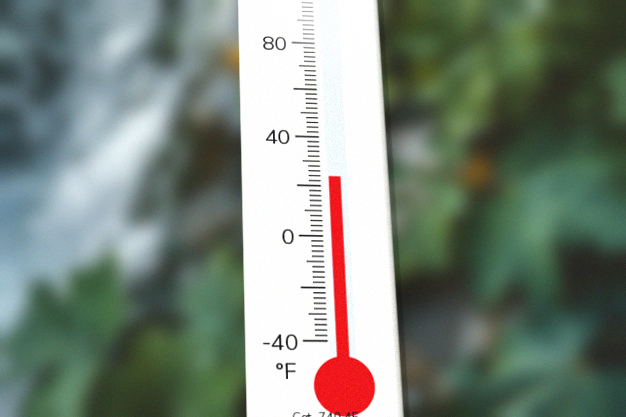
24 °F
